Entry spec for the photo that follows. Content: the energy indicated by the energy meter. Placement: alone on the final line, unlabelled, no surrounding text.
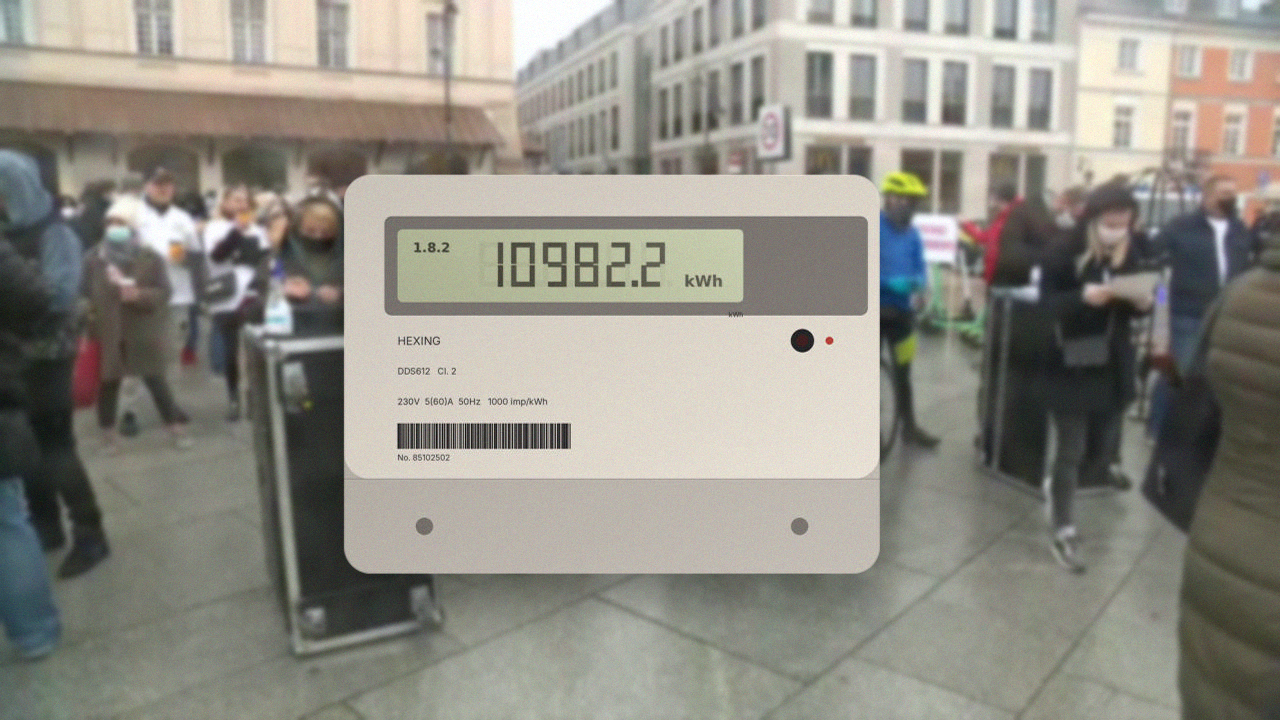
10982.2 kWh
